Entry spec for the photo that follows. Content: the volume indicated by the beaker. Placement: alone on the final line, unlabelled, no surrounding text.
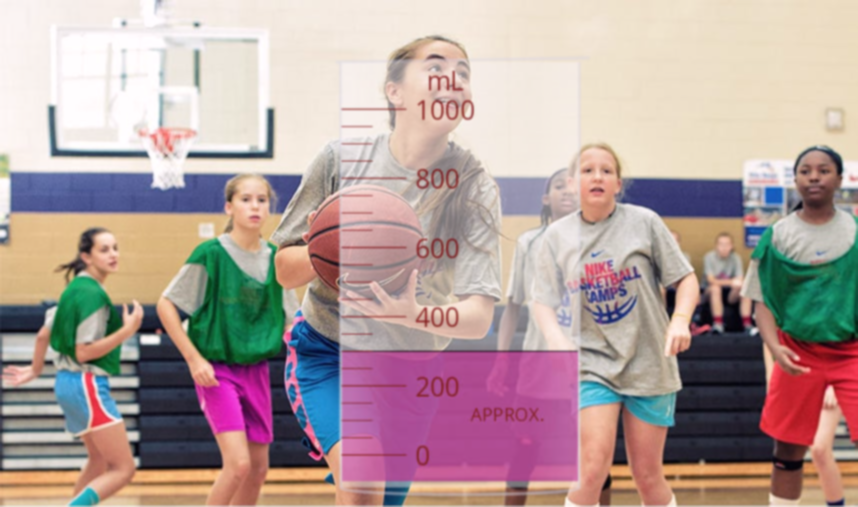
300 mL
